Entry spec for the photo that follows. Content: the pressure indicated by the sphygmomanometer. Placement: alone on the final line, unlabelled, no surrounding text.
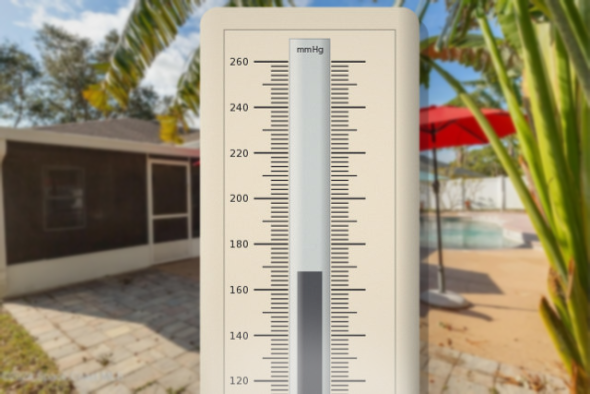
168 mmHg
